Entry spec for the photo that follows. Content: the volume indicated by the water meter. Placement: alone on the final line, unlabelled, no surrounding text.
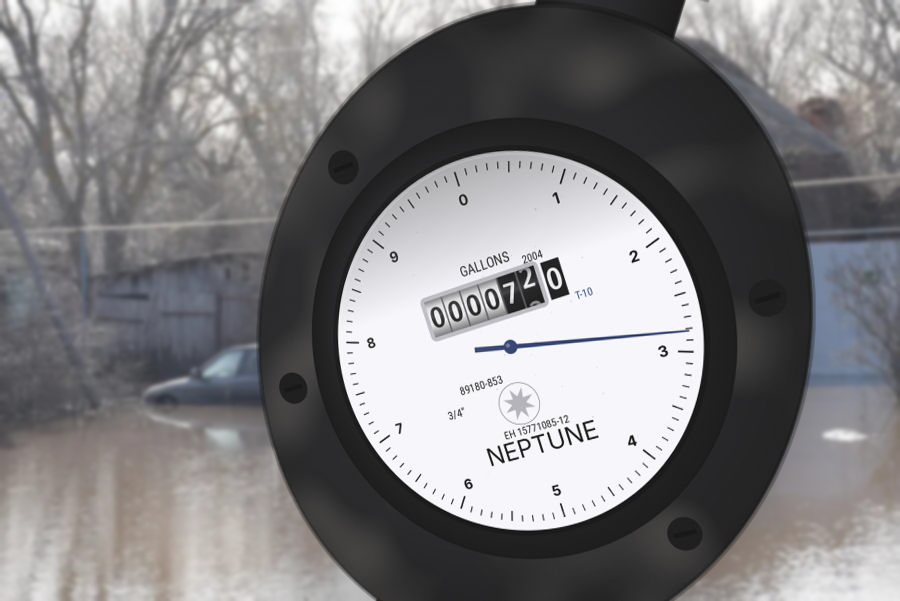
722.8 gal
